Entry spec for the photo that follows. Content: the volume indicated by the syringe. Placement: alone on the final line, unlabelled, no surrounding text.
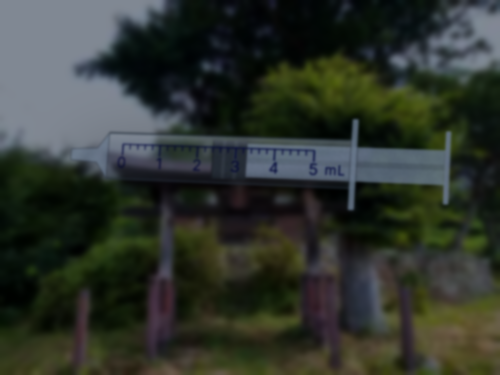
2.4 mL
